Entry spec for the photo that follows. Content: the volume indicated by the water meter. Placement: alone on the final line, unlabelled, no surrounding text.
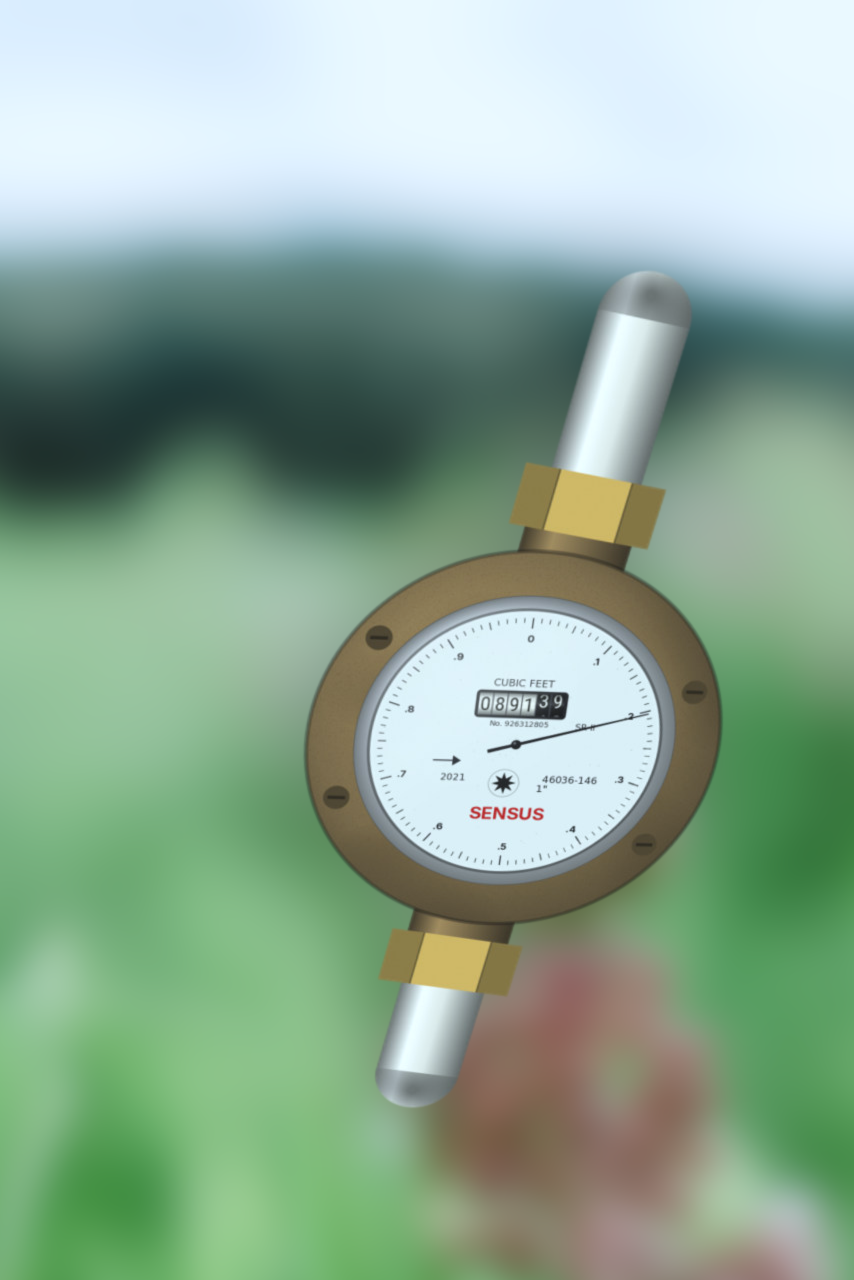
89139.20 ft³
